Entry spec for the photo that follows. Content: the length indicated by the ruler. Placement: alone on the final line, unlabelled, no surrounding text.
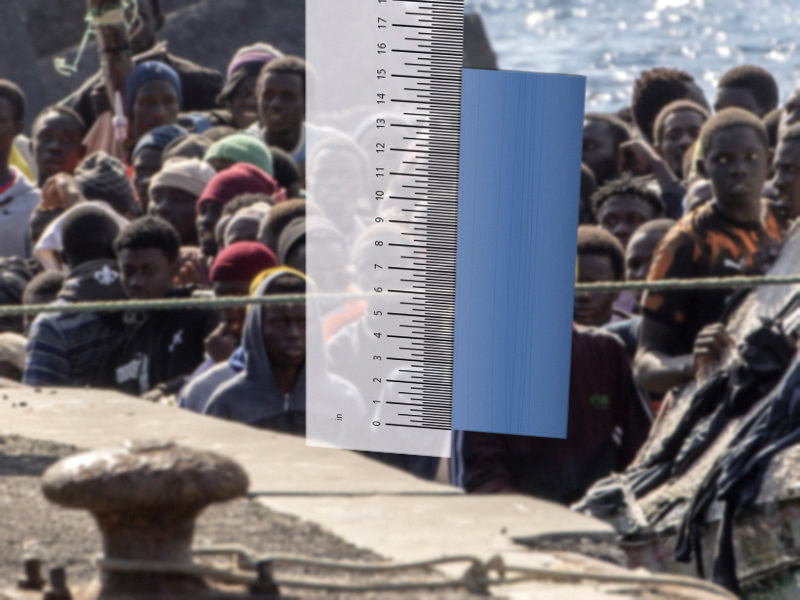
15.5 in
